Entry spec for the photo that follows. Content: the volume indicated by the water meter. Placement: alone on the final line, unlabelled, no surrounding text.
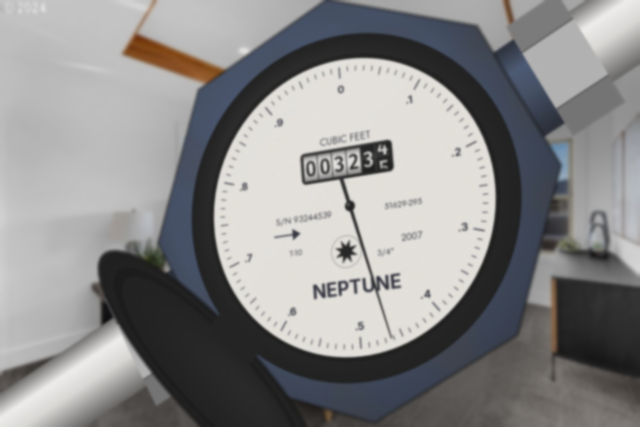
3234.46 ft³
